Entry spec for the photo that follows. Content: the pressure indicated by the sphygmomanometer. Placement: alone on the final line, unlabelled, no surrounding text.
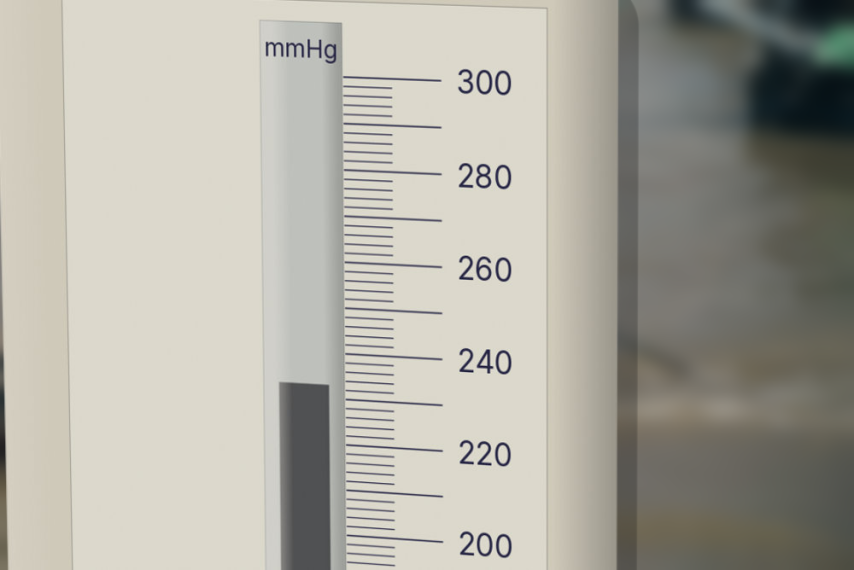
233 mmHg
